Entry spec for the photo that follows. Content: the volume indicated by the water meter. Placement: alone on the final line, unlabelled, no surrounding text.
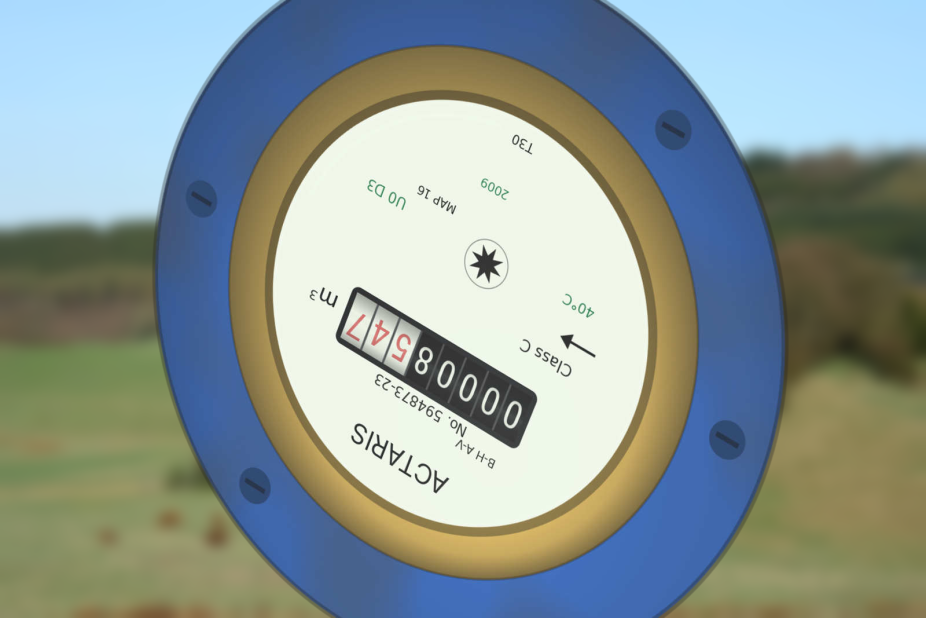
8.547 m³
